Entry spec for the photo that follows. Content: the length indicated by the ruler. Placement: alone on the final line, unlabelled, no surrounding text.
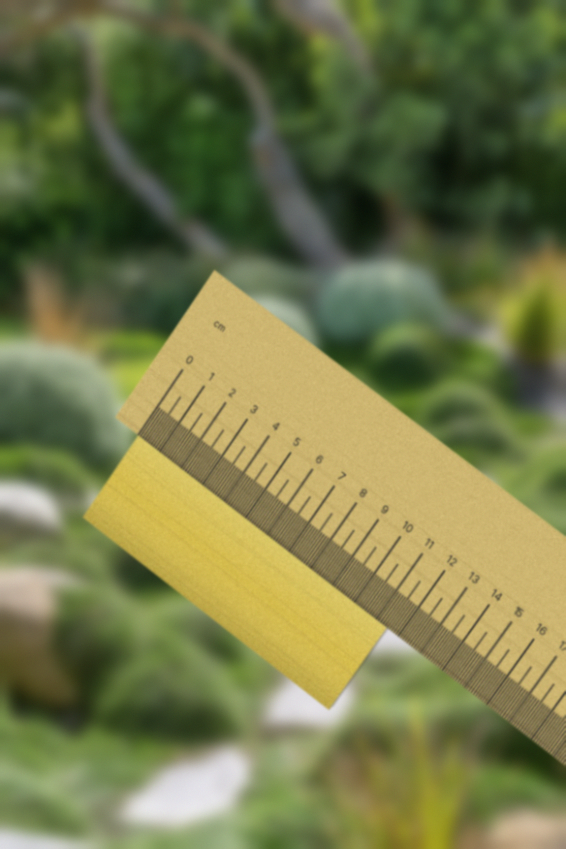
11.5 cm
